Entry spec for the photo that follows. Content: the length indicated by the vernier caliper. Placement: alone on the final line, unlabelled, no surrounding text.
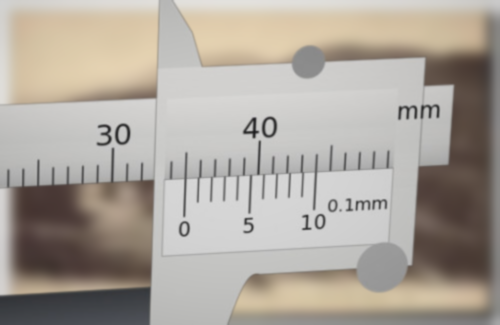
35.0 mm
